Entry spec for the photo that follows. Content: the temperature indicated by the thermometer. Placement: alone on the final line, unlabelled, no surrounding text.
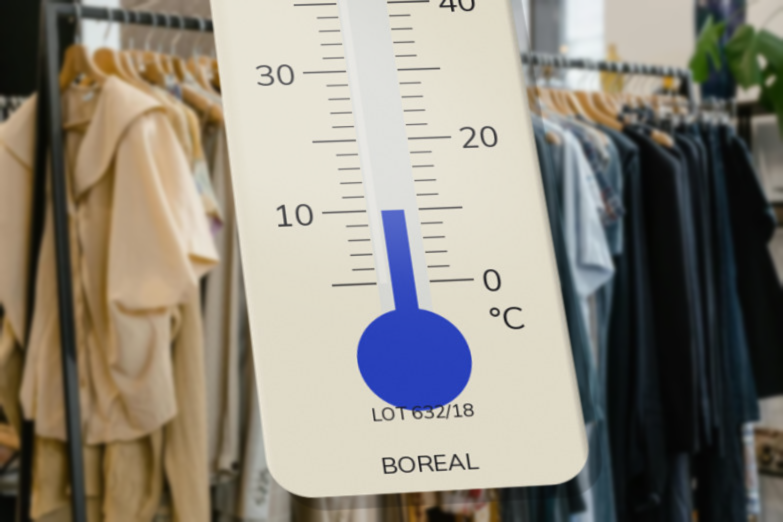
10 °C
